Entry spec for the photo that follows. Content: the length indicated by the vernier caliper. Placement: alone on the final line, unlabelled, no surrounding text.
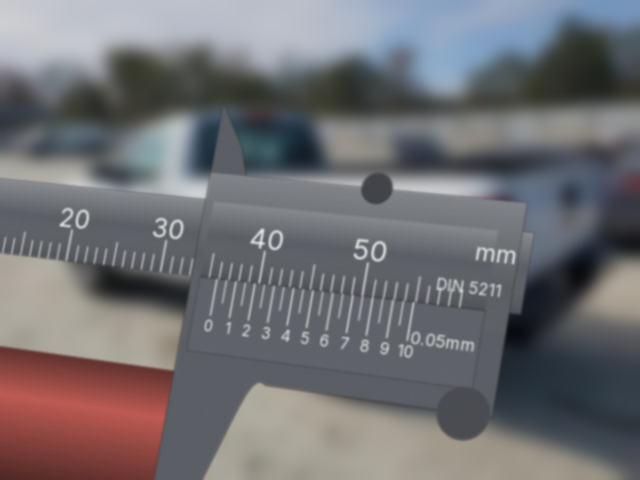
35.8 mm
